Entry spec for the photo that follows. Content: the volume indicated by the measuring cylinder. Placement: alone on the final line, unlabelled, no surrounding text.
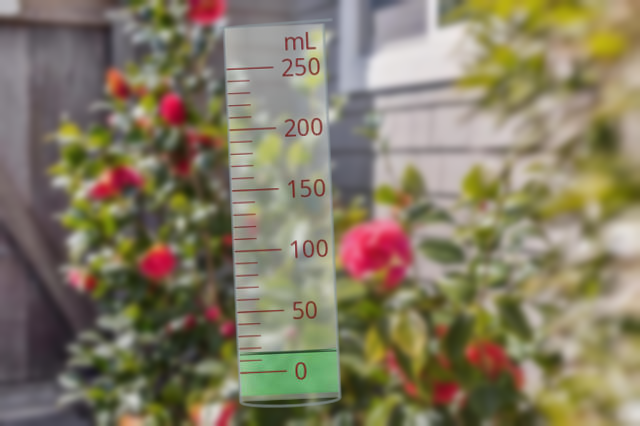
15 mL
